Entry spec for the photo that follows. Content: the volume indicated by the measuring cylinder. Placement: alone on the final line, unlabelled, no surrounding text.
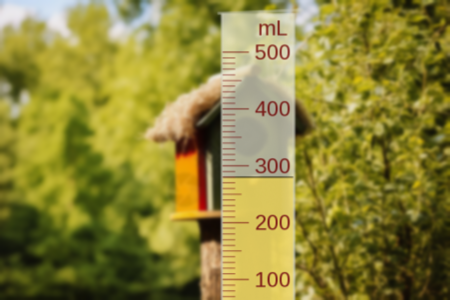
280 mL
